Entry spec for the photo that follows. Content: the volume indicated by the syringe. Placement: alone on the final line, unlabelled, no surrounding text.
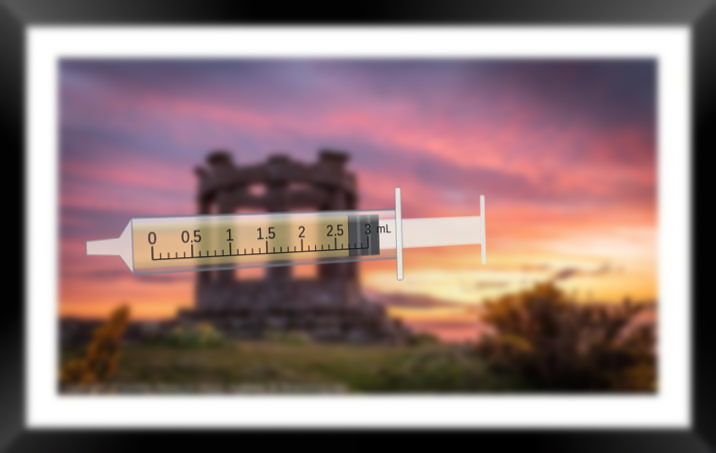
2.7 mL
